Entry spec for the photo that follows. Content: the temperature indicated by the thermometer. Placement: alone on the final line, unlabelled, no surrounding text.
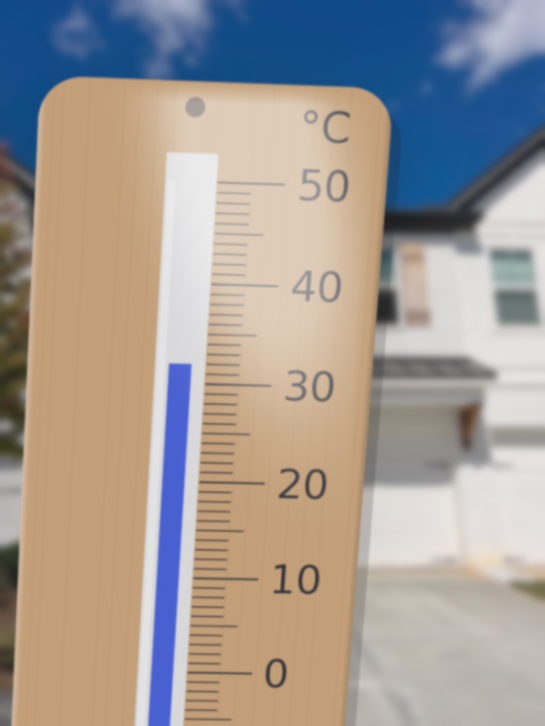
32 °C
